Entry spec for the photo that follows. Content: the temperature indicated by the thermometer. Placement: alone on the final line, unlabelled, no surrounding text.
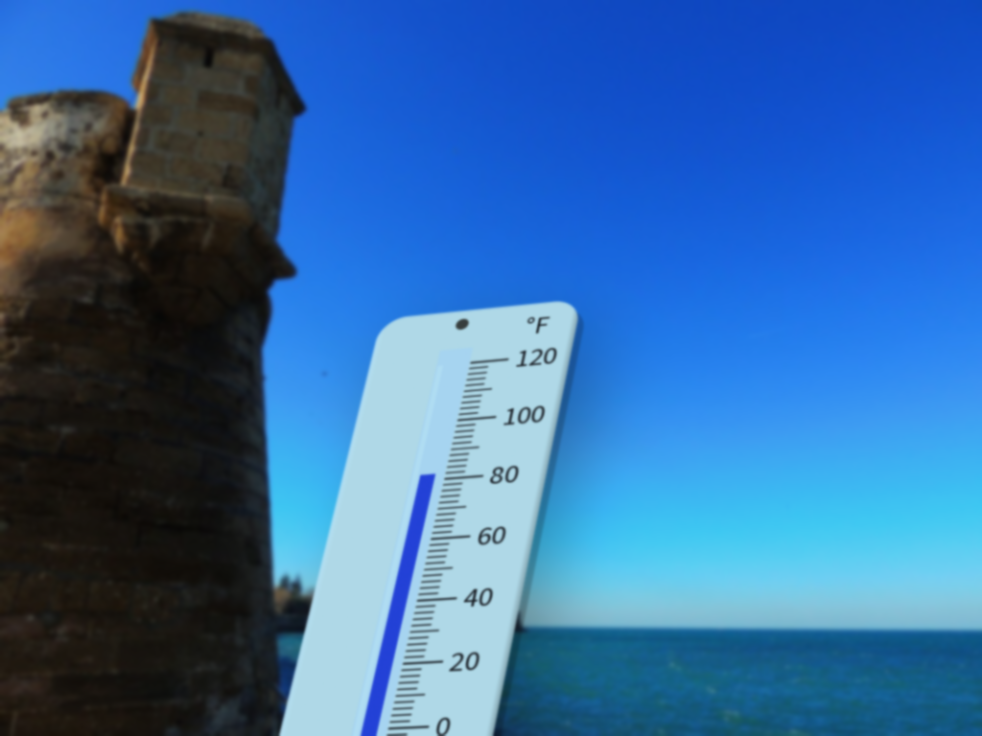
82 °F
